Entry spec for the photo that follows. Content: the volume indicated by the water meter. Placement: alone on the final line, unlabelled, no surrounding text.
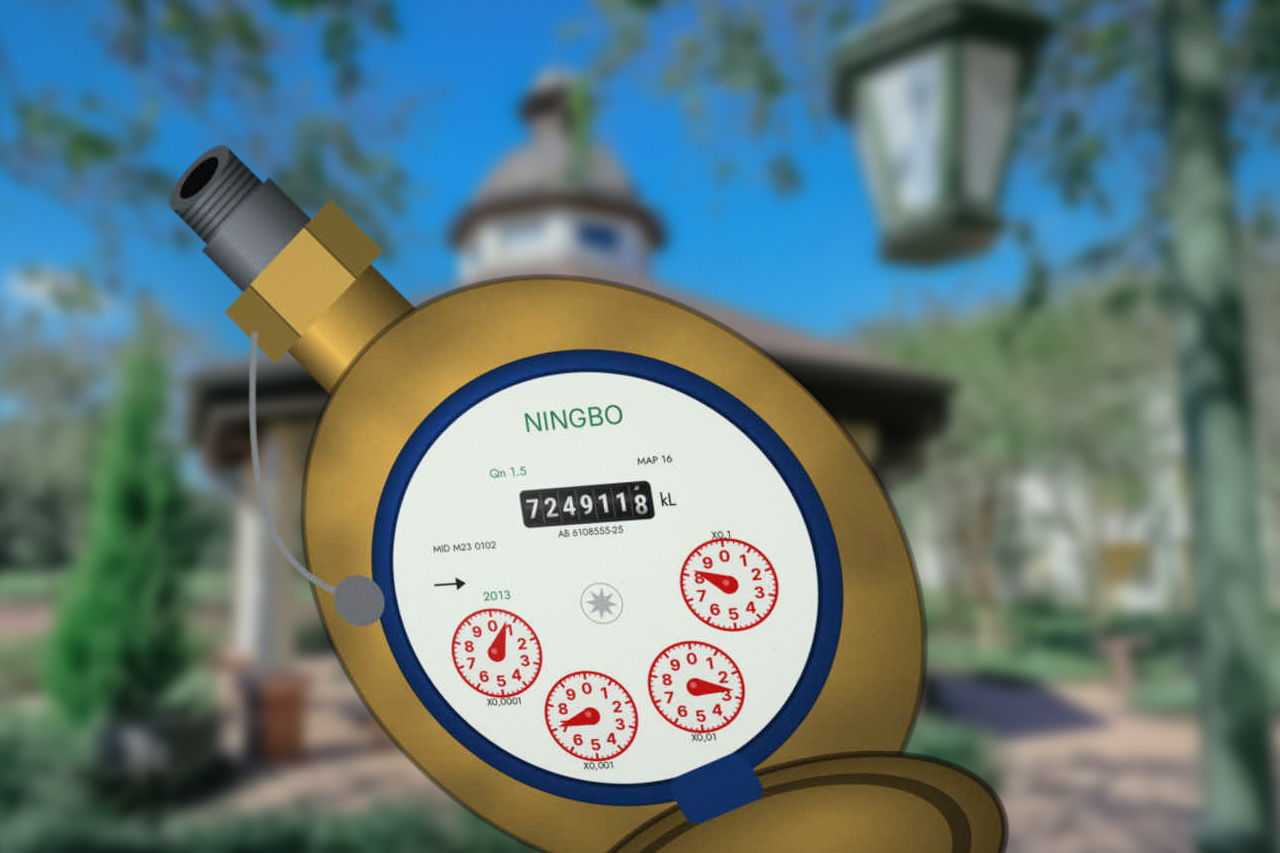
7249117.8270 kL
